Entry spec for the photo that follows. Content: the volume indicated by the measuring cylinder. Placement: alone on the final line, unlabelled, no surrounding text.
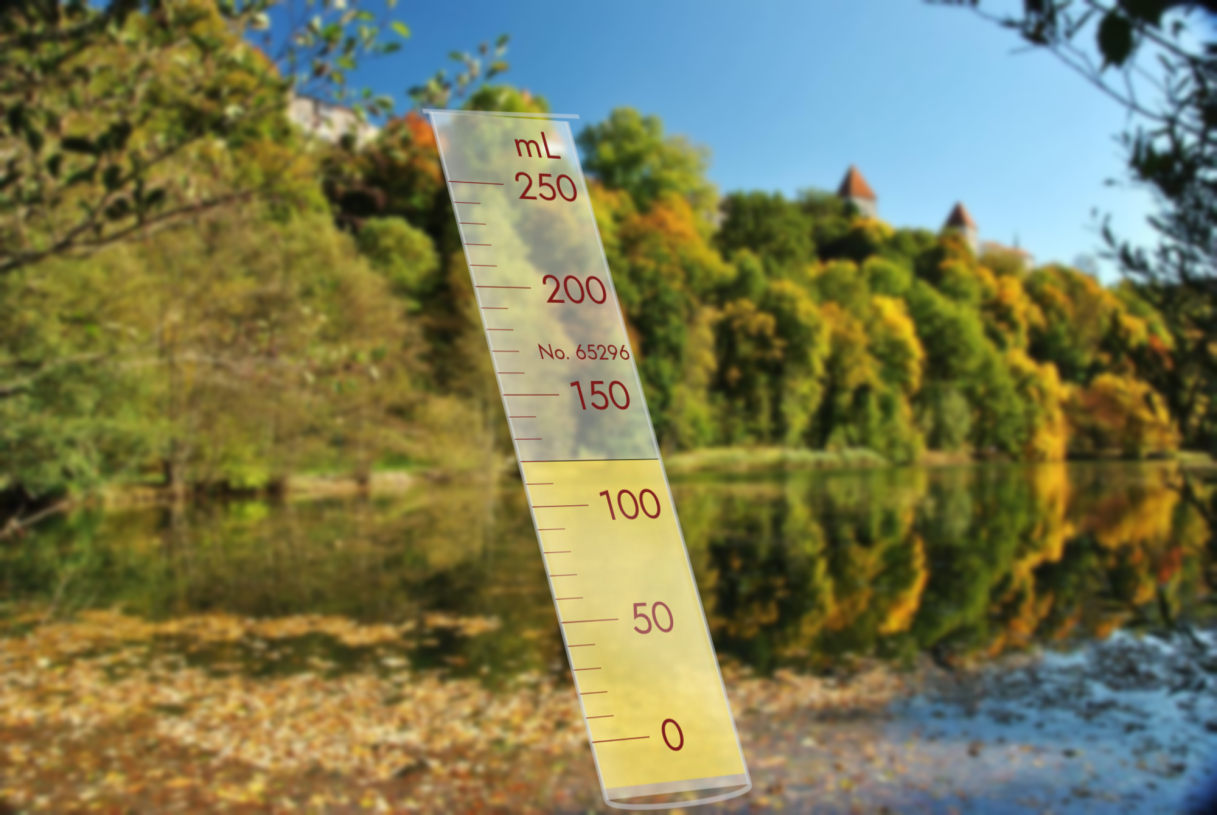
120 mL
